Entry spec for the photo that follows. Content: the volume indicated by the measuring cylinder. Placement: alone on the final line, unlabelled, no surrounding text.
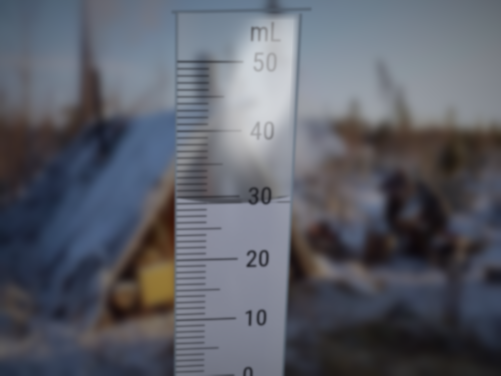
29 mL
